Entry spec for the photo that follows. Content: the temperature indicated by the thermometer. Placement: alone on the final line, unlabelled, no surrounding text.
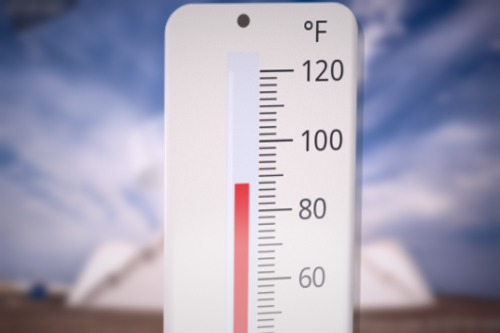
88 °F
